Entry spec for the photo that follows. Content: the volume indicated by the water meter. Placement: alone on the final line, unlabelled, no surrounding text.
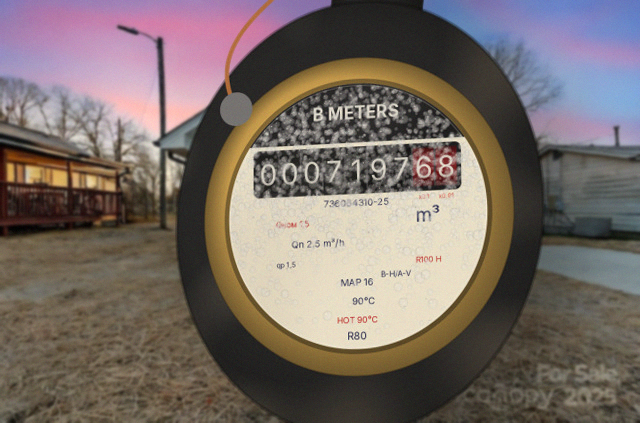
7197.68 m³
